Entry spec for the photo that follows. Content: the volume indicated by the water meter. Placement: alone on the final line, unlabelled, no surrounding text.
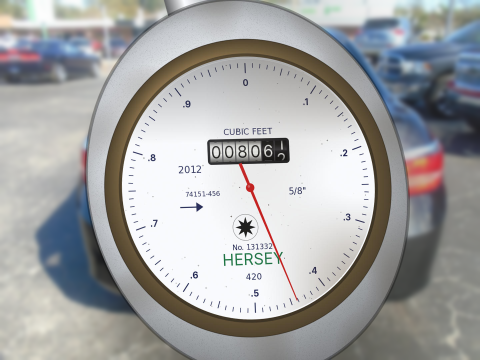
8061.44 ft³
